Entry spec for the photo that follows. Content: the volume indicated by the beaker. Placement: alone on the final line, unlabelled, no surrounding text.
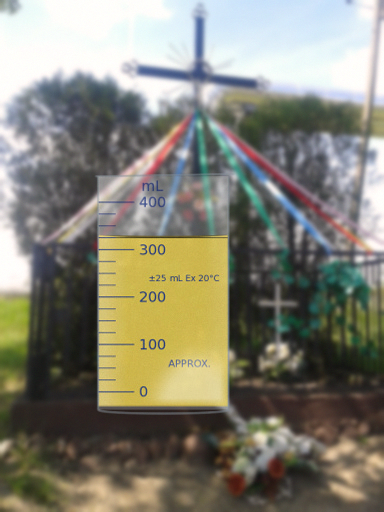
325 mL
